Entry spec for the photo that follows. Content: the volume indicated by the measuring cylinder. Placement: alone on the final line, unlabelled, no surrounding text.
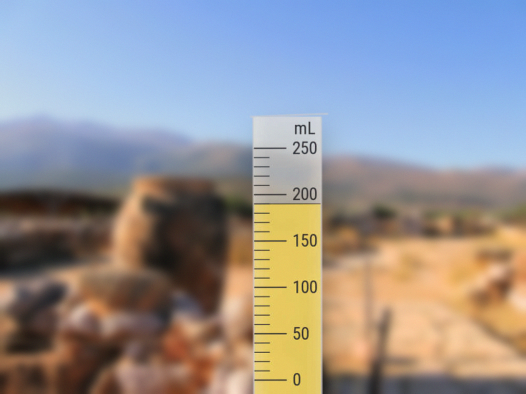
190 mL
